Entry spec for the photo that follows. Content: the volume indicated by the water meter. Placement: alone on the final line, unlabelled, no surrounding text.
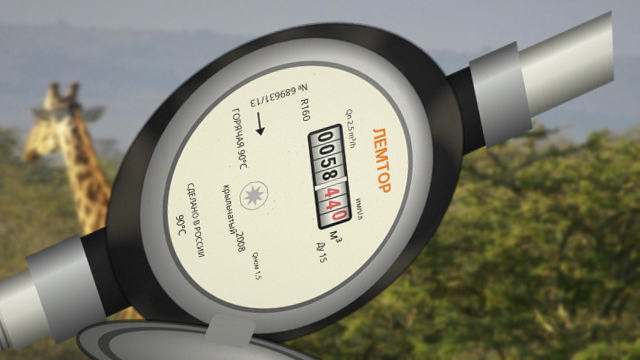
58.440 m³
